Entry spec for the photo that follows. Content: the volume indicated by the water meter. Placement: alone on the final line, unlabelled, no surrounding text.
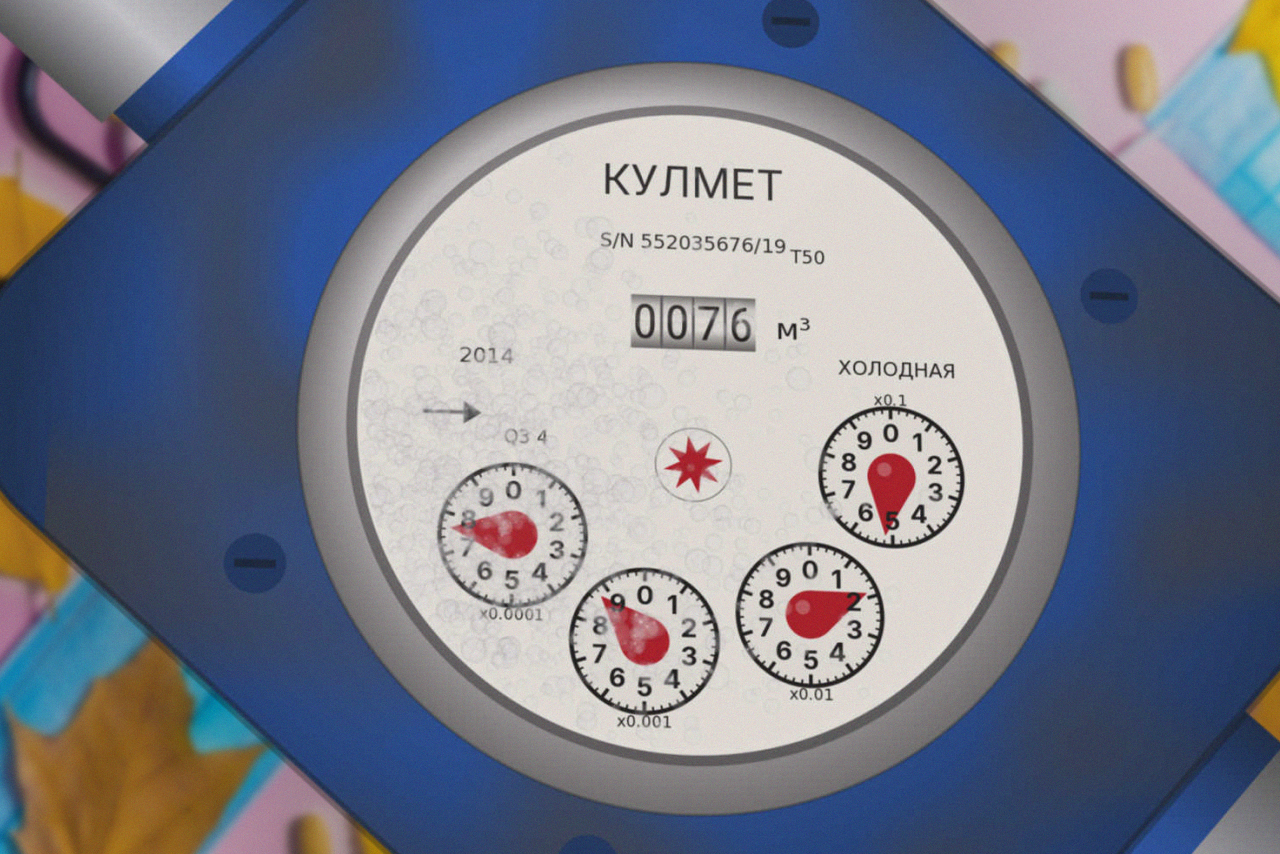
76.5187 m³
